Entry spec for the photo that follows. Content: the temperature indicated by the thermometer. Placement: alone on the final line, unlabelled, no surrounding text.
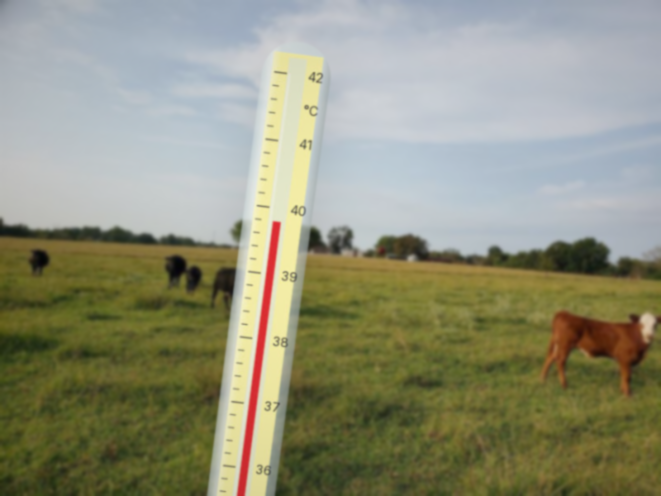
39.8 °C
